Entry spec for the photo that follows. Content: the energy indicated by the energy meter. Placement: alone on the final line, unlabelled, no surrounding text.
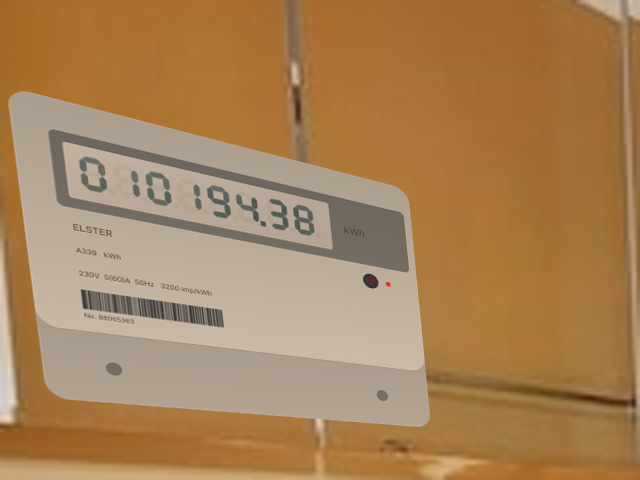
10194.38 kWh
